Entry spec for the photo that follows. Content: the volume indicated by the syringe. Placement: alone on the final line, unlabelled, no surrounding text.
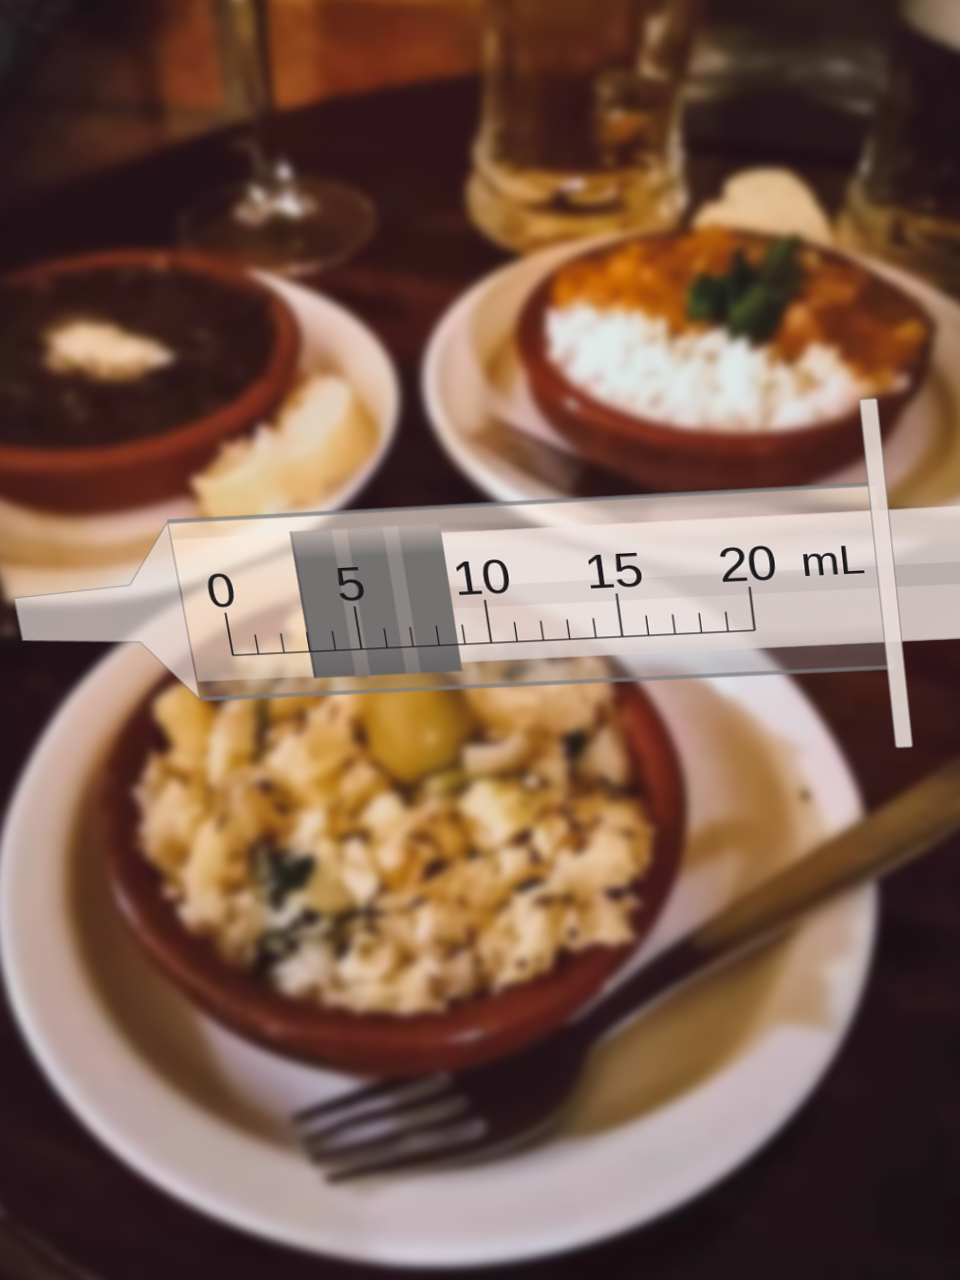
3 mL
